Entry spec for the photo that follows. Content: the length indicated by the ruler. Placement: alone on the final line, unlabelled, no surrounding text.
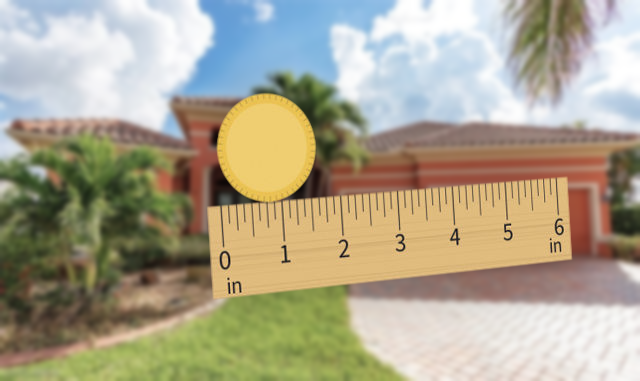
1.625 in
